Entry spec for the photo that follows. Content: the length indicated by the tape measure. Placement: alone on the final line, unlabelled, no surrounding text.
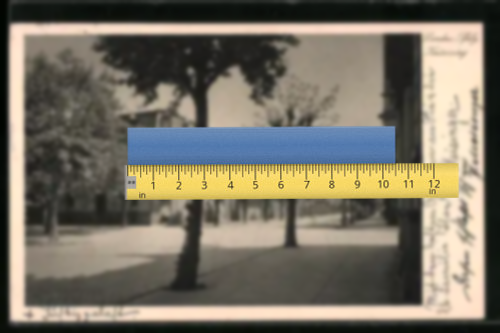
10.5 in
